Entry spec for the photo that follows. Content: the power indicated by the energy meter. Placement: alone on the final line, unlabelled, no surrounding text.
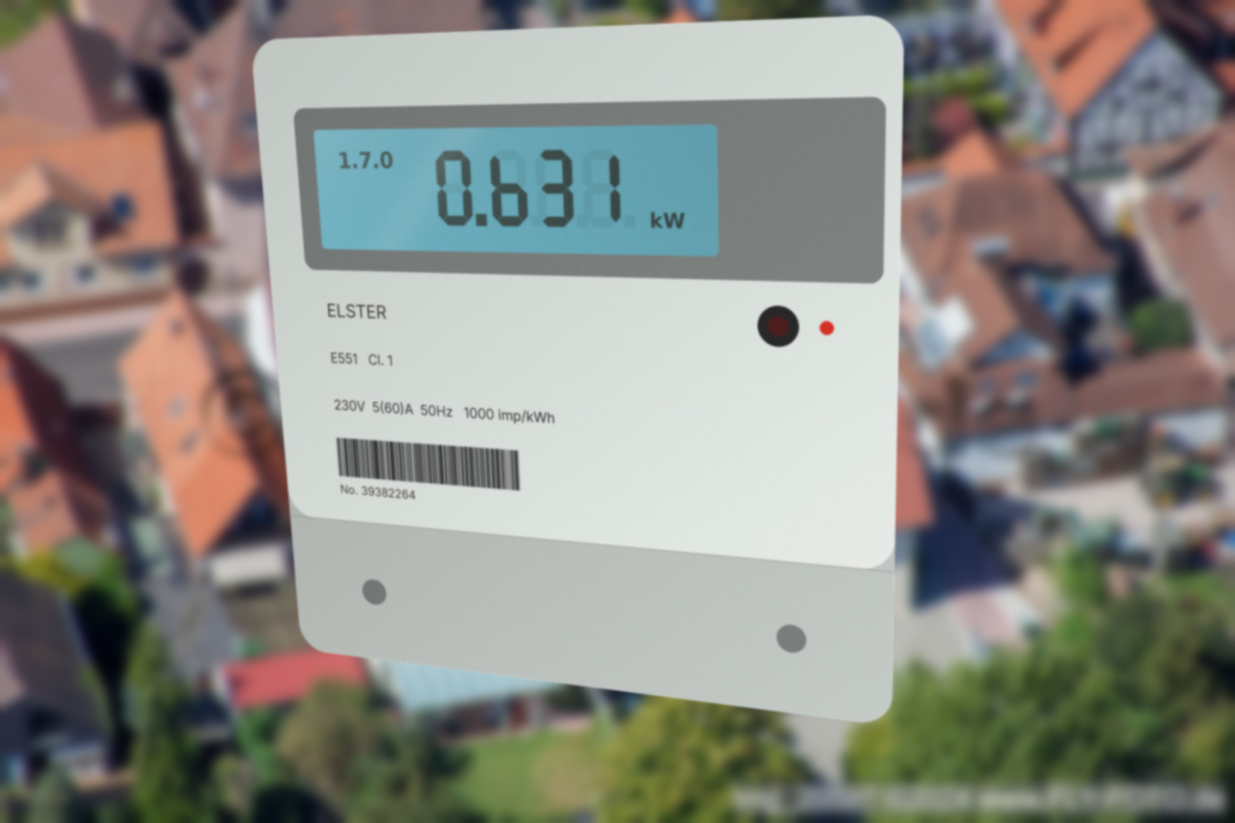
0.631 kW
